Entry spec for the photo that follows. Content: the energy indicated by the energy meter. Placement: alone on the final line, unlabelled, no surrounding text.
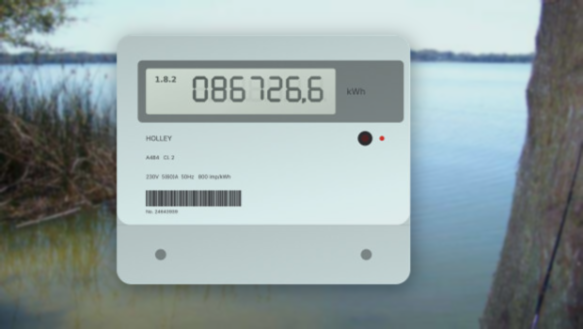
86726.6 kWh
